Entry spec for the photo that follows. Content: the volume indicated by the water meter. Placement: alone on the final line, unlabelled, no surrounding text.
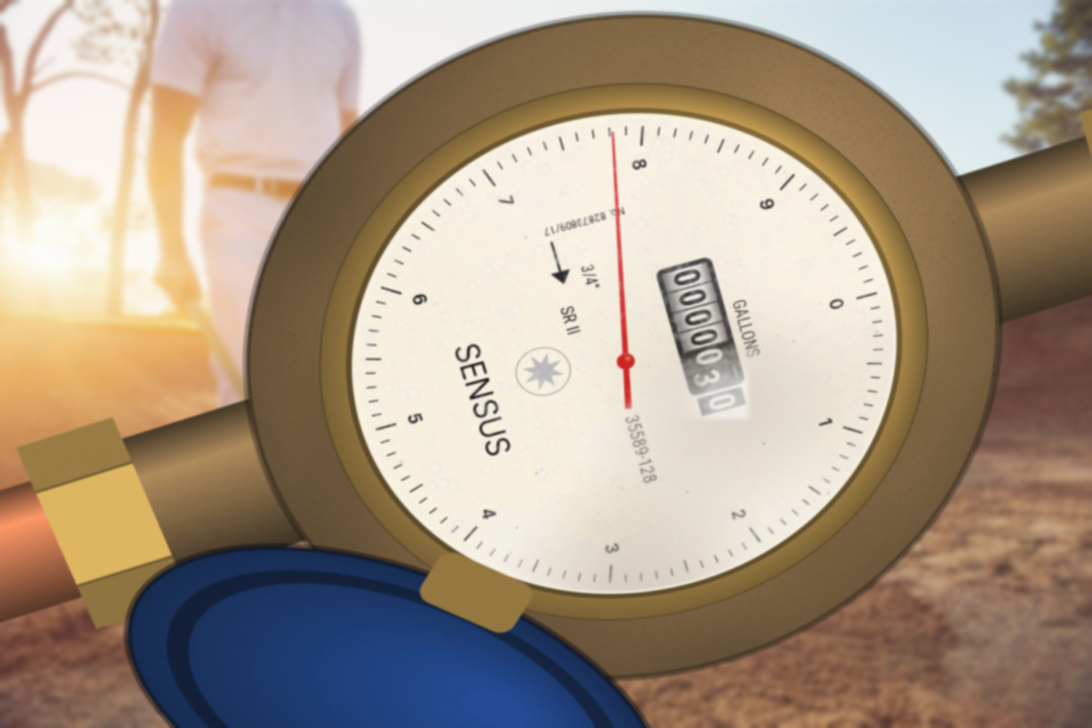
27.8 gal
